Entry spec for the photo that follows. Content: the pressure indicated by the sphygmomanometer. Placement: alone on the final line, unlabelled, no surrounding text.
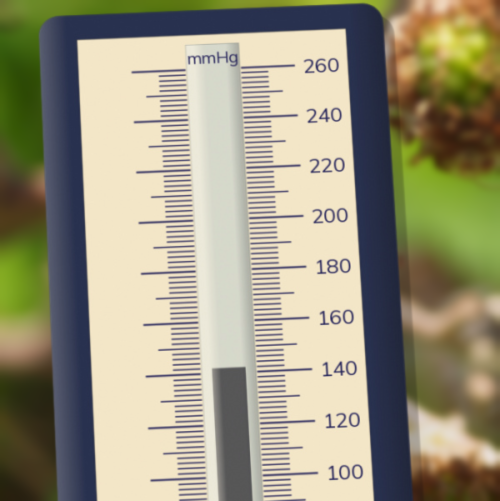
142 mmHg
